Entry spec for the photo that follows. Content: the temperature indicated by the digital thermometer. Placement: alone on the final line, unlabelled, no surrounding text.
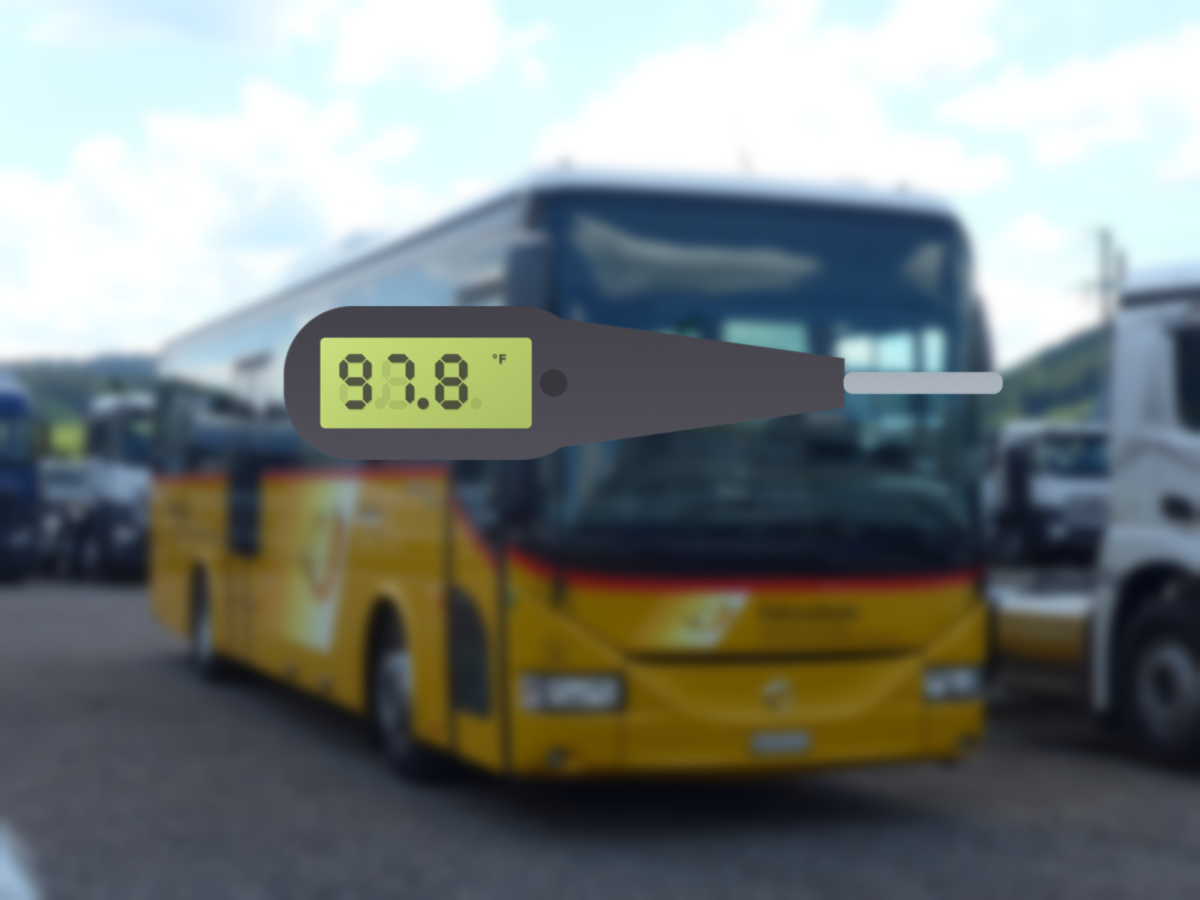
97.8 °F
